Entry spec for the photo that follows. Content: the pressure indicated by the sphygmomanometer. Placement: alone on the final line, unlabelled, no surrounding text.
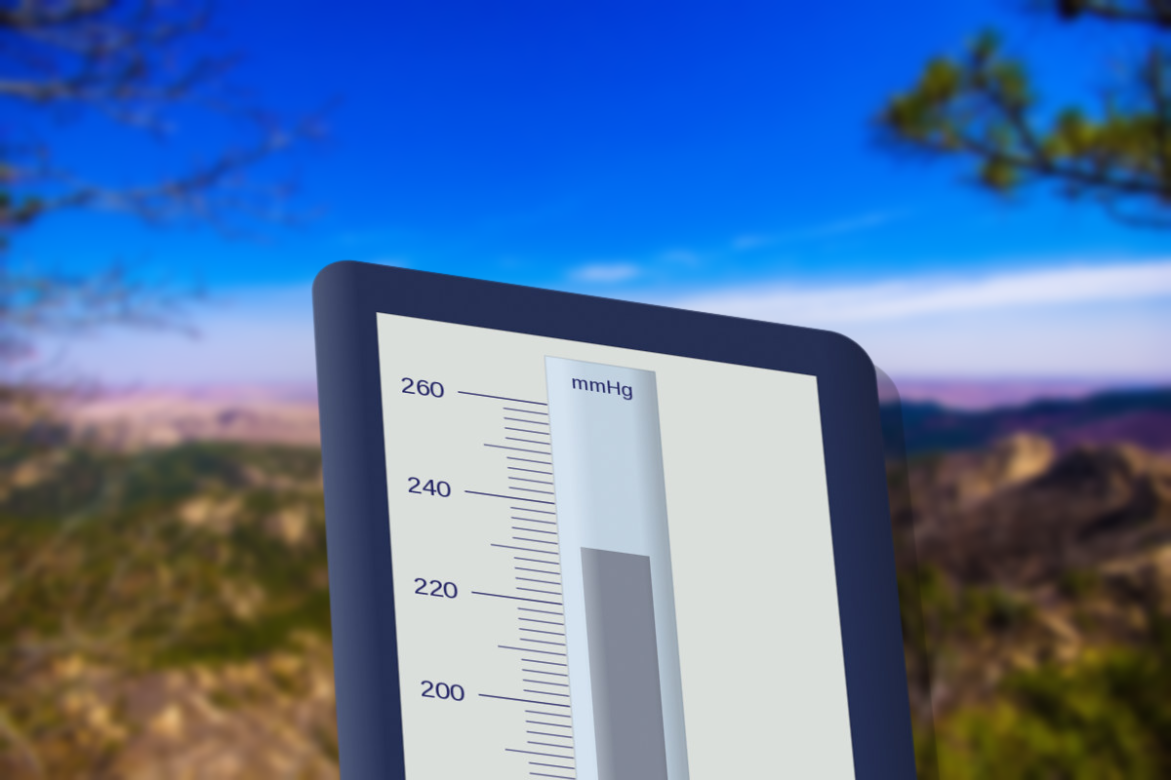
232 mmHg
